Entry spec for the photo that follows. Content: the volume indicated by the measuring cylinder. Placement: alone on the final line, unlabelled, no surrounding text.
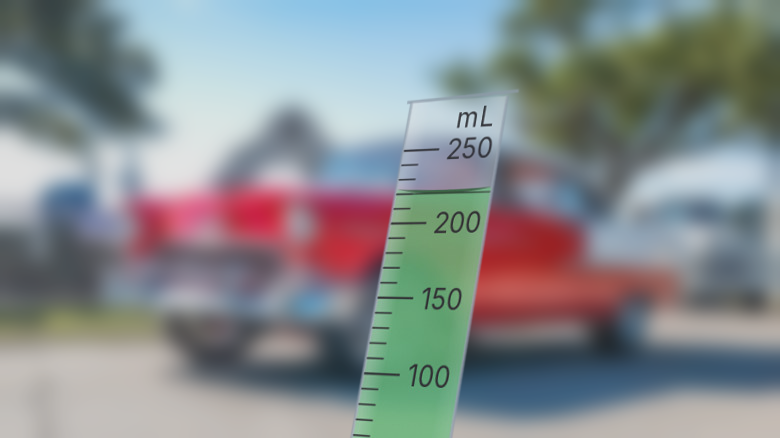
220 mL
